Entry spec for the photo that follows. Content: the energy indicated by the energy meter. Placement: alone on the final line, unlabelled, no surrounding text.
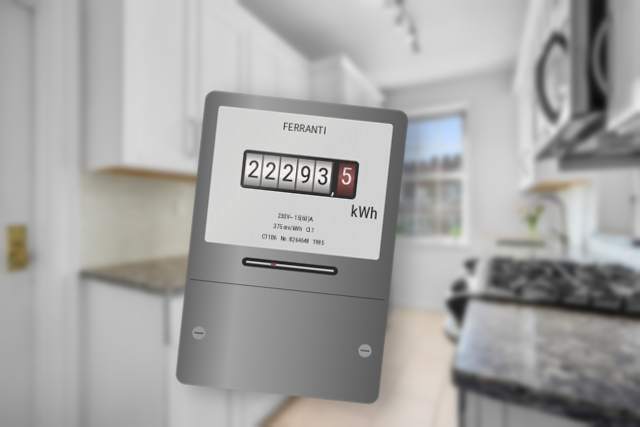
22293.5 kWh
